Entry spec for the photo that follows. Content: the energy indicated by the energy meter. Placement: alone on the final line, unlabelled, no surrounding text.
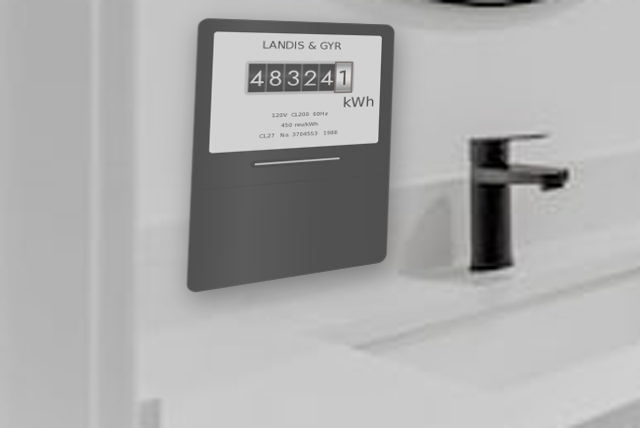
48324.1 kWh
